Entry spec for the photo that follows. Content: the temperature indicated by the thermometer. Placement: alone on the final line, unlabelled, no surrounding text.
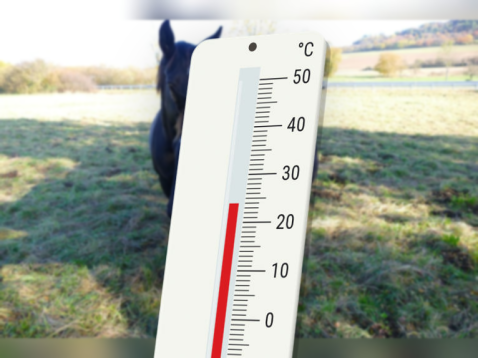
24 °C
